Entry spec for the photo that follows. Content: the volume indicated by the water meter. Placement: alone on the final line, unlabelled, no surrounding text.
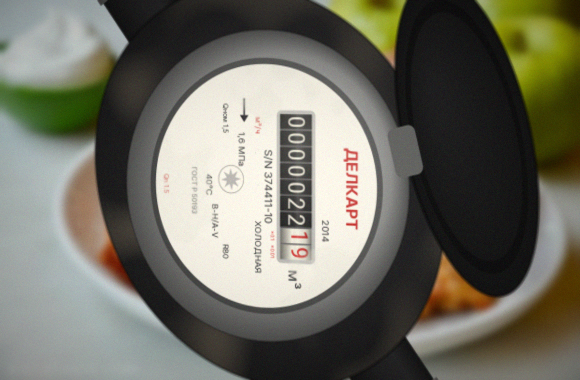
22.19 m³
